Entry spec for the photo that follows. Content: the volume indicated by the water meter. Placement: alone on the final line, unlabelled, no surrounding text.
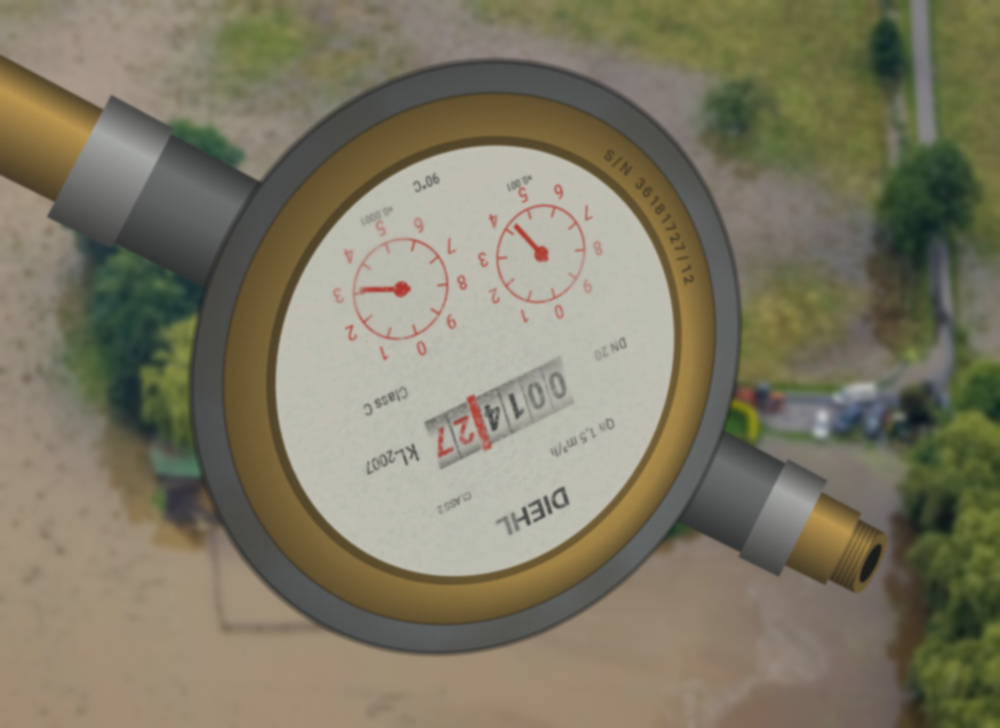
14.2743 kL
